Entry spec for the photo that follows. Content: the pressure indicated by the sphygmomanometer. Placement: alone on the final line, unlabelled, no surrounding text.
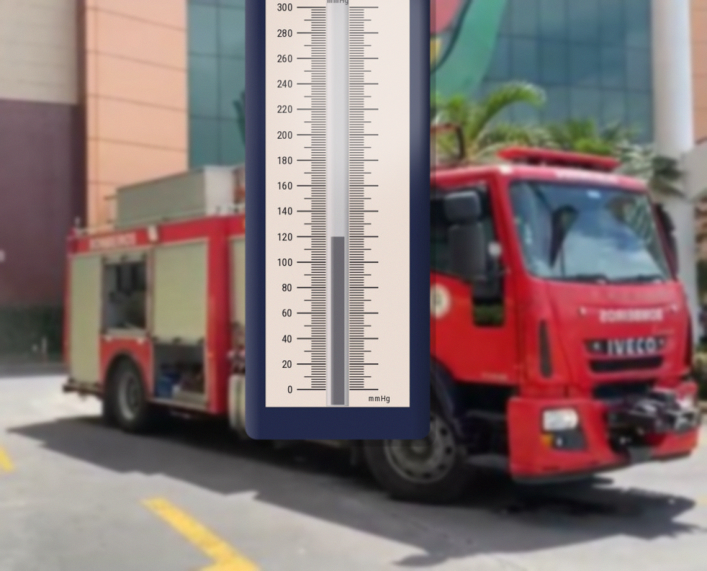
120 mmHg
